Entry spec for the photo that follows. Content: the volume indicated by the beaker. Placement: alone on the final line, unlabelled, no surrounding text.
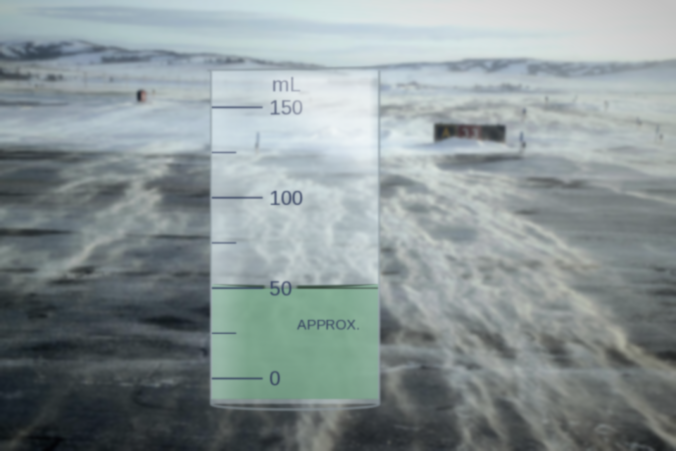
50 mL
